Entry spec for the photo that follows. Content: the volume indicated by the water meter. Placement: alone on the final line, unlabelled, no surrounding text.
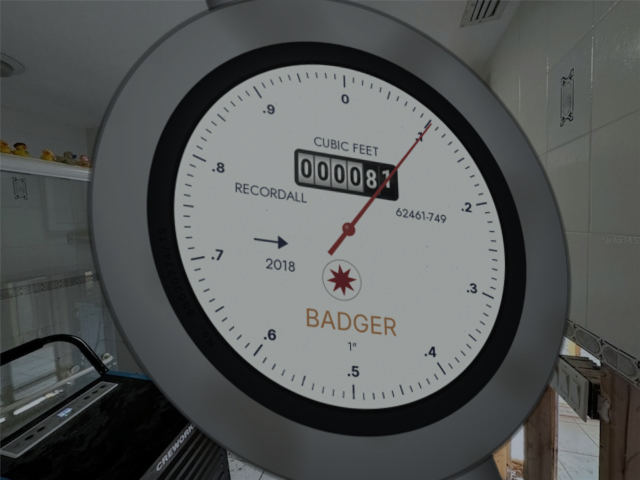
81.10 ft³
